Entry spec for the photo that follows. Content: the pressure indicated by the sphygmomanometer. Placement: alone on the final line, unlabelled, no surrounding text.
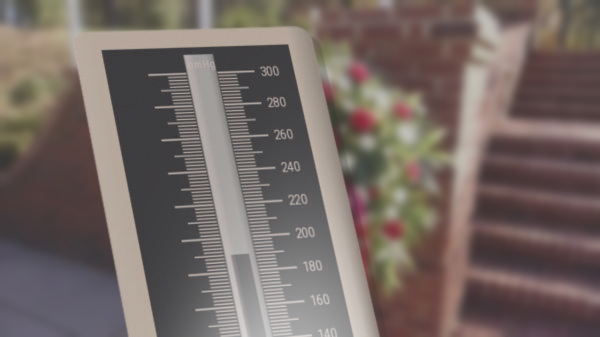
190 mmHg
